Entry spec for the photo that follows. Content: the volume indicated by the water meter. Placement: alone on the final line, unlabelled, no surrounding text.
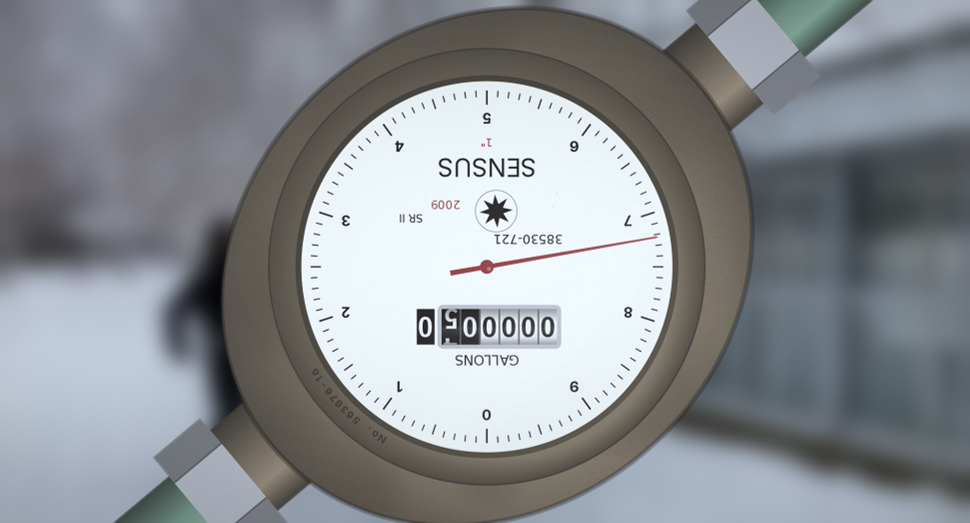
47.2 gal
